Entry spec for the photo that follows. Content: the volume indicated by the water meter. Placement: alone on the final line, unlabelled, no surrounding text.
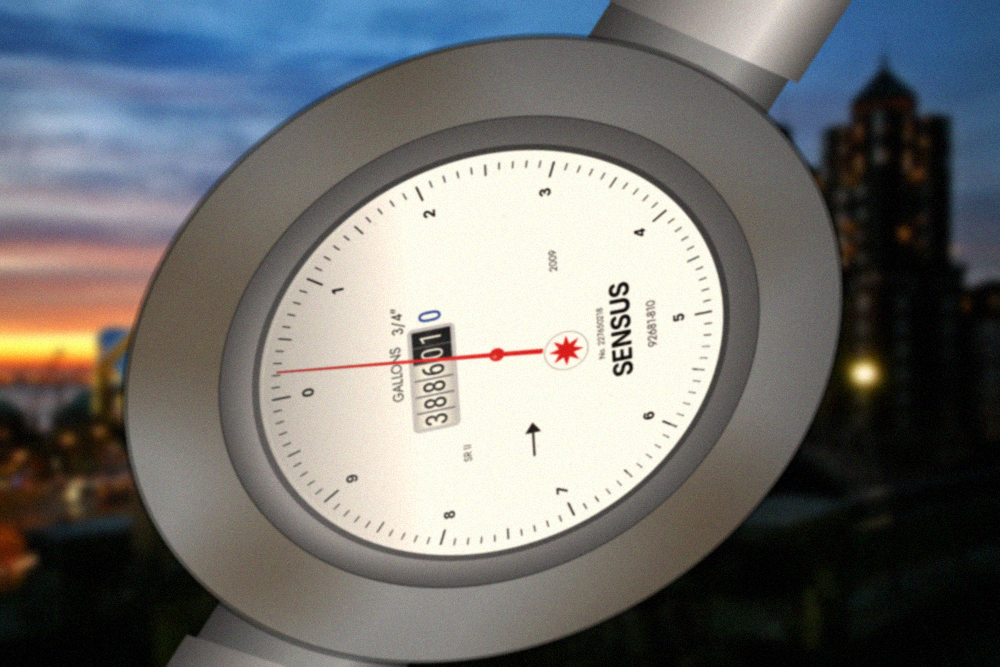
3886010.2 gal
